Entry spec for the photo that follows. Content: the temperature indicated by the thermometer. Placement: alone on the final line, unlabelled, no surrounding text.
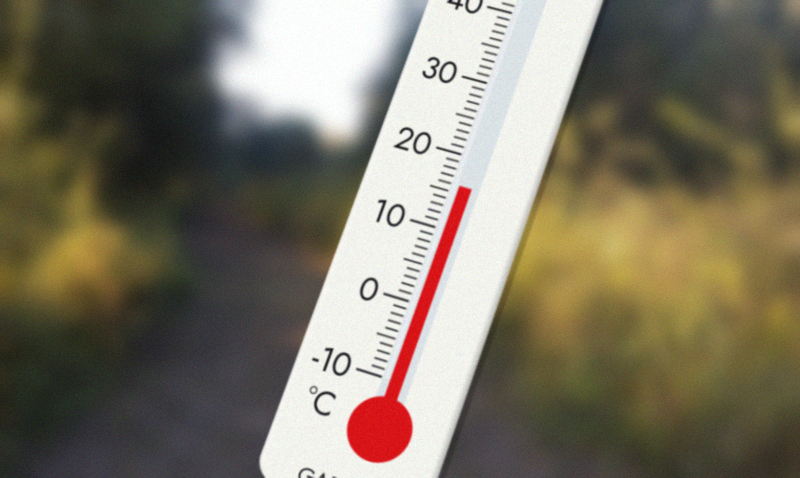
16 °C
